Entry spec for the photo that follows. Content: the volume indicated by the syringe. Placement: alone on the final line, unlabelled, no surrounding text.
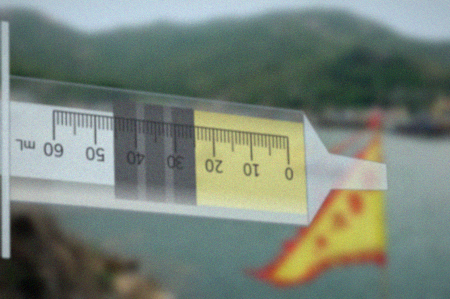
25 mL
